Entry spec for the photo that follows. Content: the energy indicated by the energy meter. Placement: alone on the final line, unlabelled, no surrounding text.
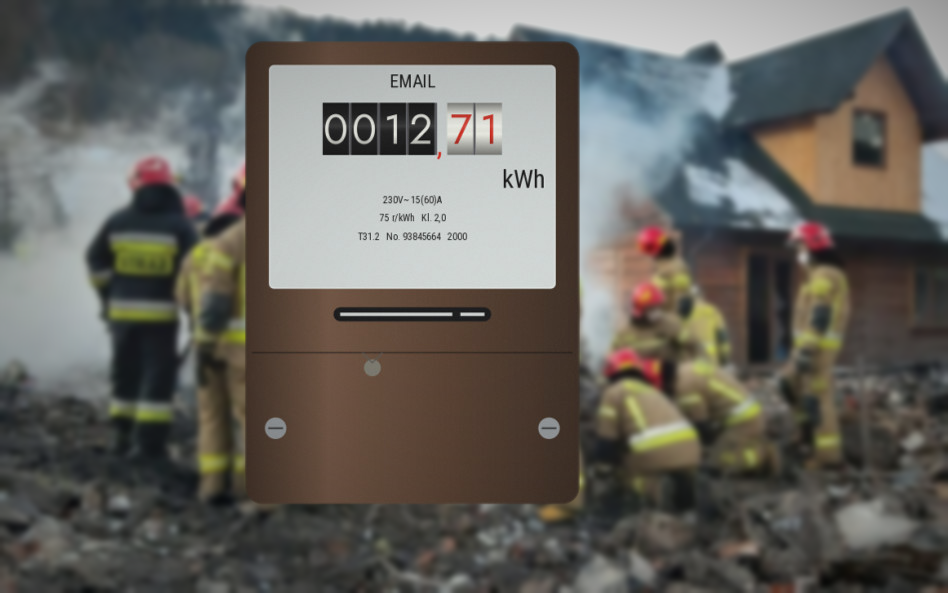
12.71 kWh
